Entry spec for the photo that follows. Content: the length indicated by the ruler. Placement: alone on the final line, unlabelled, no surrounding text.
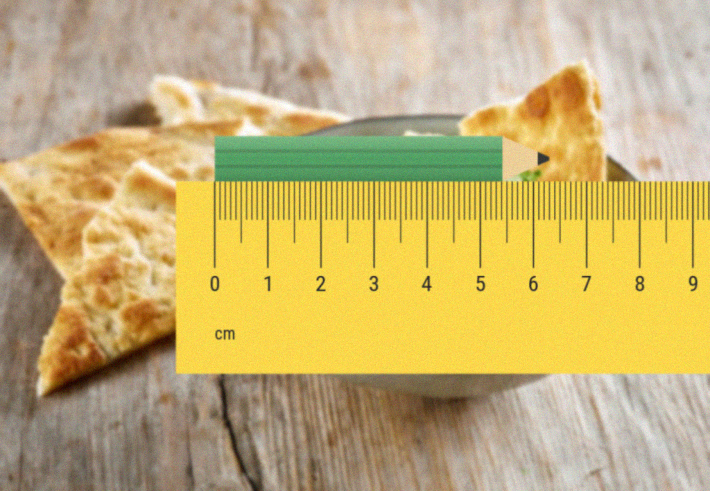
6.3 cm
